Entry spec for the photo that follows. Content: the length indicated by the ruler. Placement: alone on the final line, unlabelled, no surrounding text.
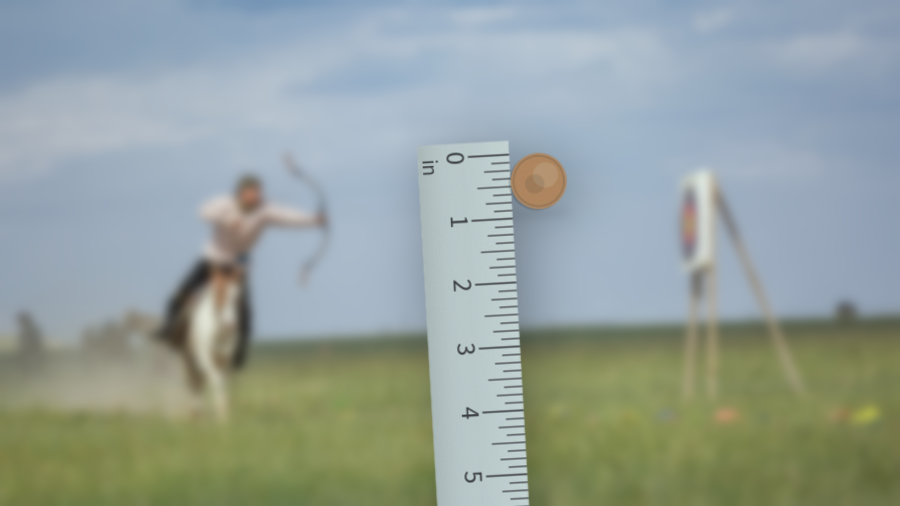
0.875 in
